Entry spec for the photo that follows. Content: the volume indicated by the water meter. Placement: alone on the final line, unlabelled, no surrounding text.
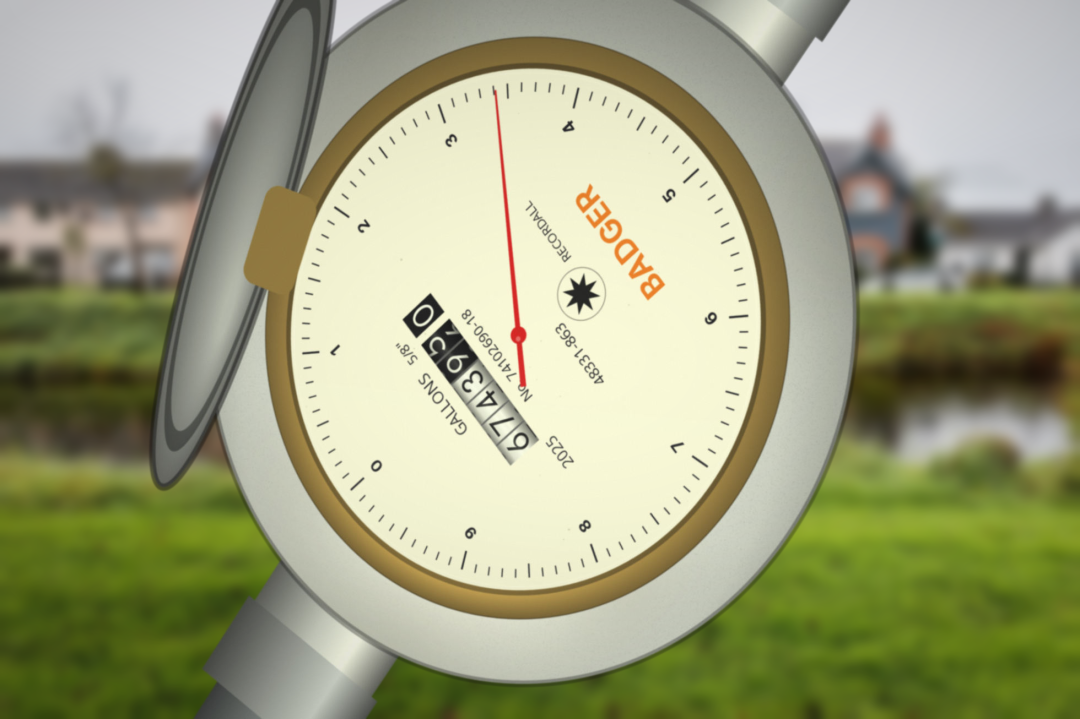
6743953.4 gal
